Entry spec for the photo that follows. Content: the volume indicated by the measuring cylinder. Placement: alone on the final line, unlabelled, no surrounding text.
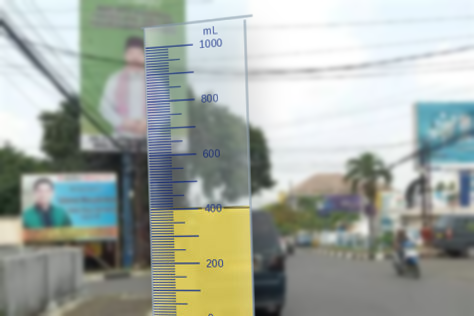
400 mL
